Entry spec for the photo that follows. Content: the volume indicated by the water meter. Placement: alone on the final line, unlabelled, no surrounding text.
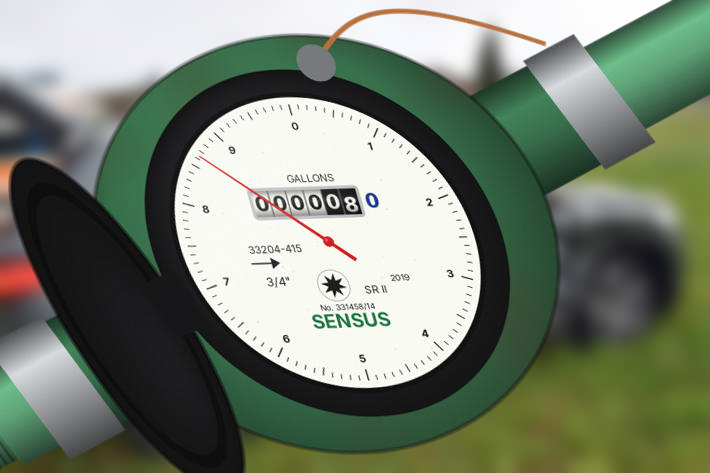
78.6 gal
